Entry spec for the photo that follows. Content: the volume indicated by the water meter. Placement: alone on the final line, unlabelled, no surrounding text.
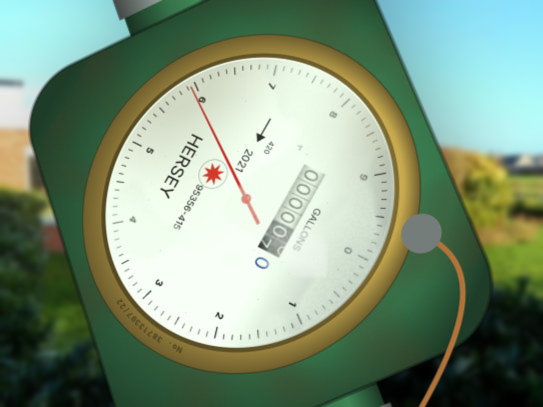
65.9 gal
